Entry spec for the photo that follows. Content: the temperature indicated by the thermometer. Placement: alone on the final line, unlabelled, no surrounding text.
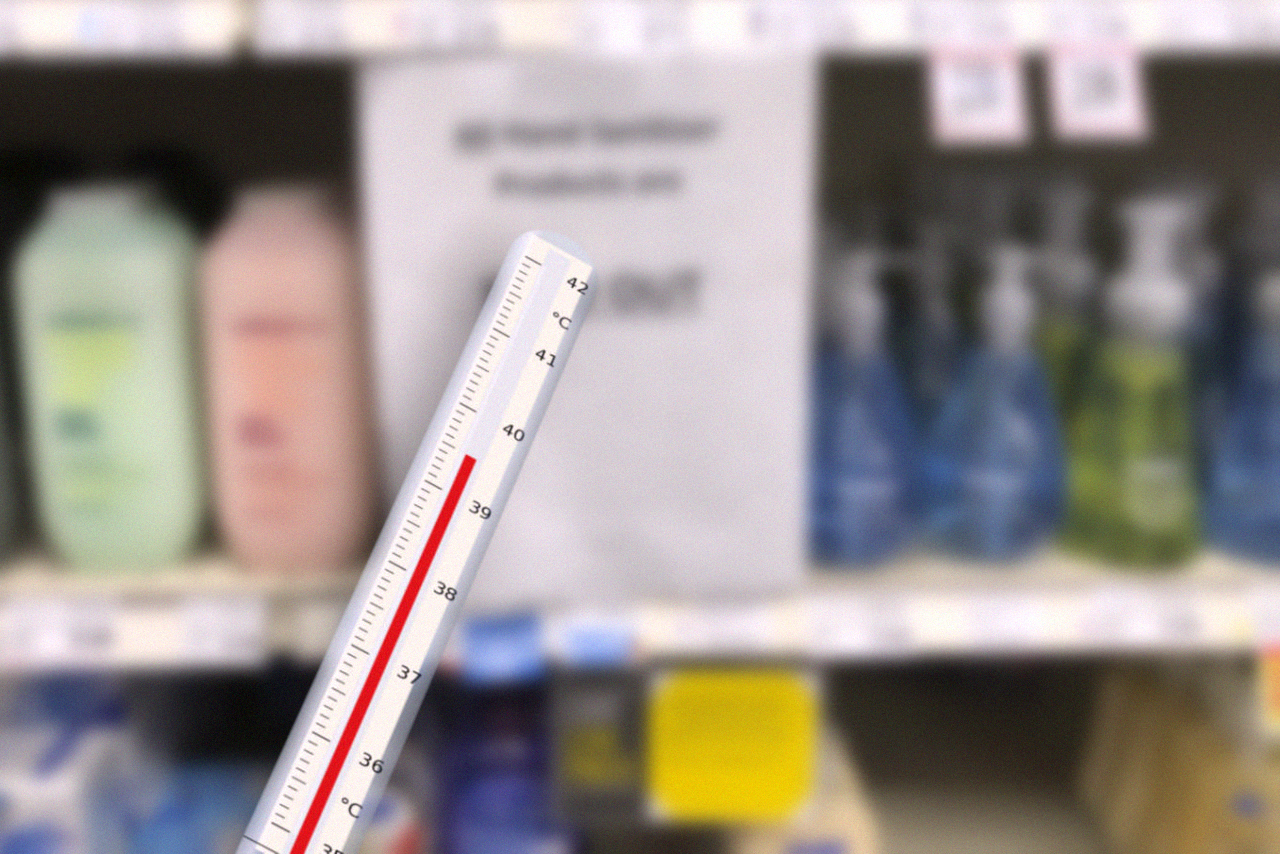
39.5 °C
